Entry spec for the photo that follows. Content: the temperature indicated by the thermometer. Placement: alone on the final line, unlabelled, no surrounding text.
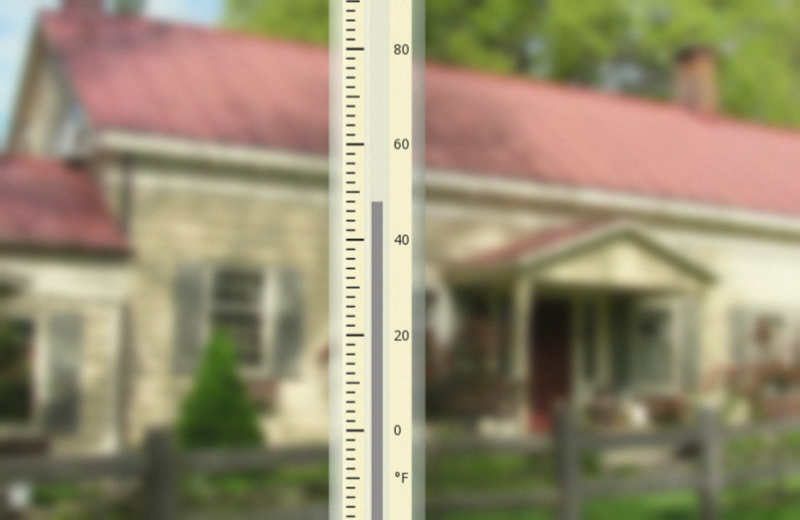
48 °F
